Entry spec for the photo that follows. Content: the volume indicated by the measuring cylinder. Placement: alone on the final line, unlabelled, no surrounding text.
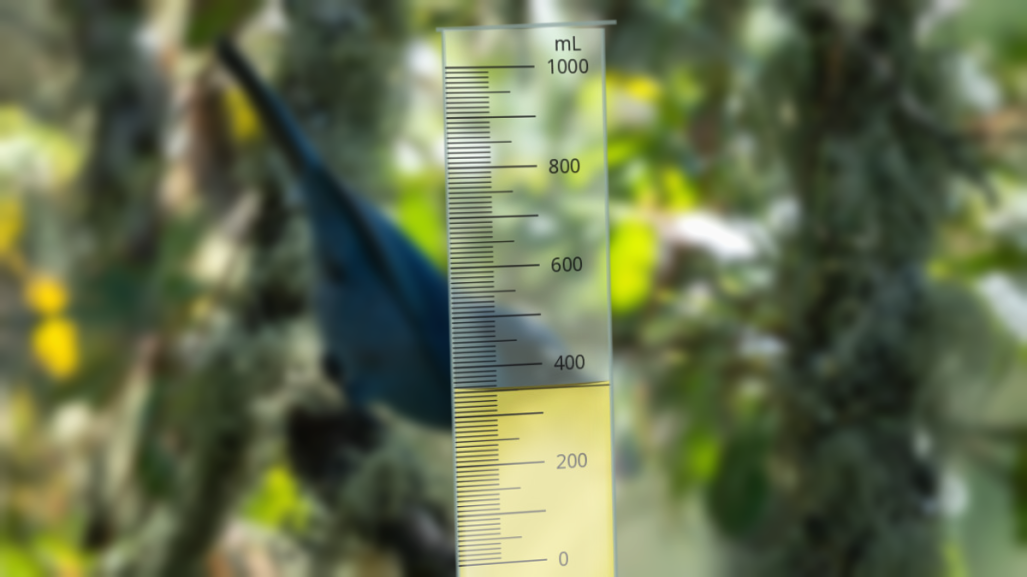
350 mL
